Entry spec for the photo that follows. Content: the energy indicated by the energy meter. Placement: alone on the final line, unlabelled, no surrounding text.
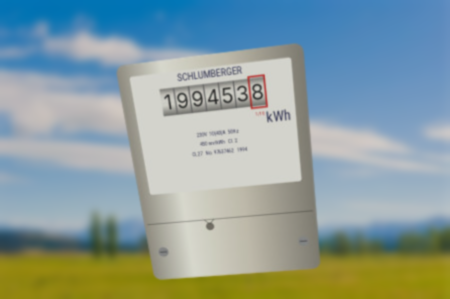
199453.8 kWh
